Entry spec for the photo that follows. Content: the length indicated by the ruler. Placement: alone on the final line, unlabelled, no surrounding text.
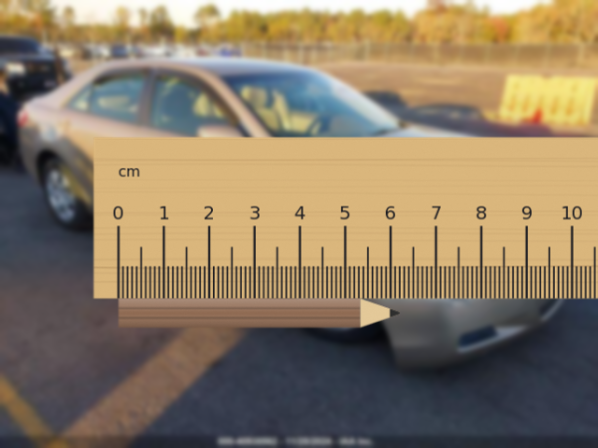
6.2 cm
